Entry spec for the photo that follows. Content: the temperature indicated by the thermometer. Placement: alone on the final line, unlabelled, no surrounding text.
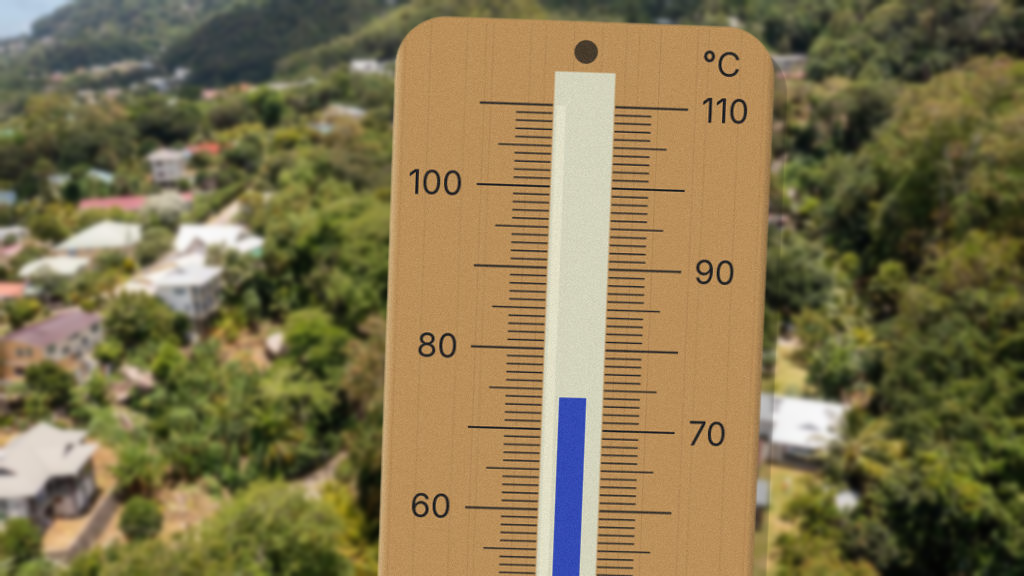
74 °C
